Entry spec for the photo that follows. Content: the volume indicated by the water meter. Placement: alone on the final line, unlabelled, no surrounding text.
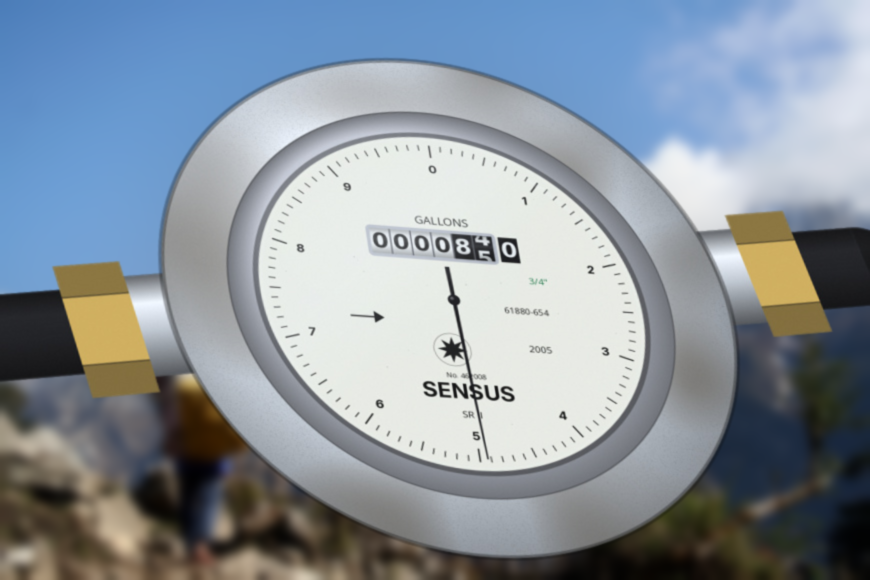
844.9 gal
